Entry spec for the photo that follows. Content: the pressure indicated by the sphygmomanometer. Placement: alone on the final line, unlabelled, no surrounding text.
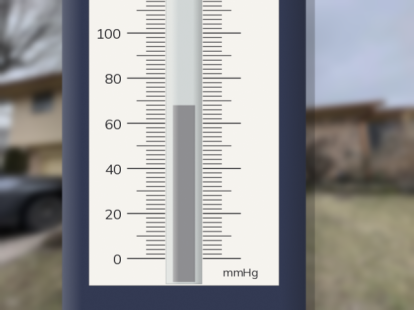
68 mmHg
